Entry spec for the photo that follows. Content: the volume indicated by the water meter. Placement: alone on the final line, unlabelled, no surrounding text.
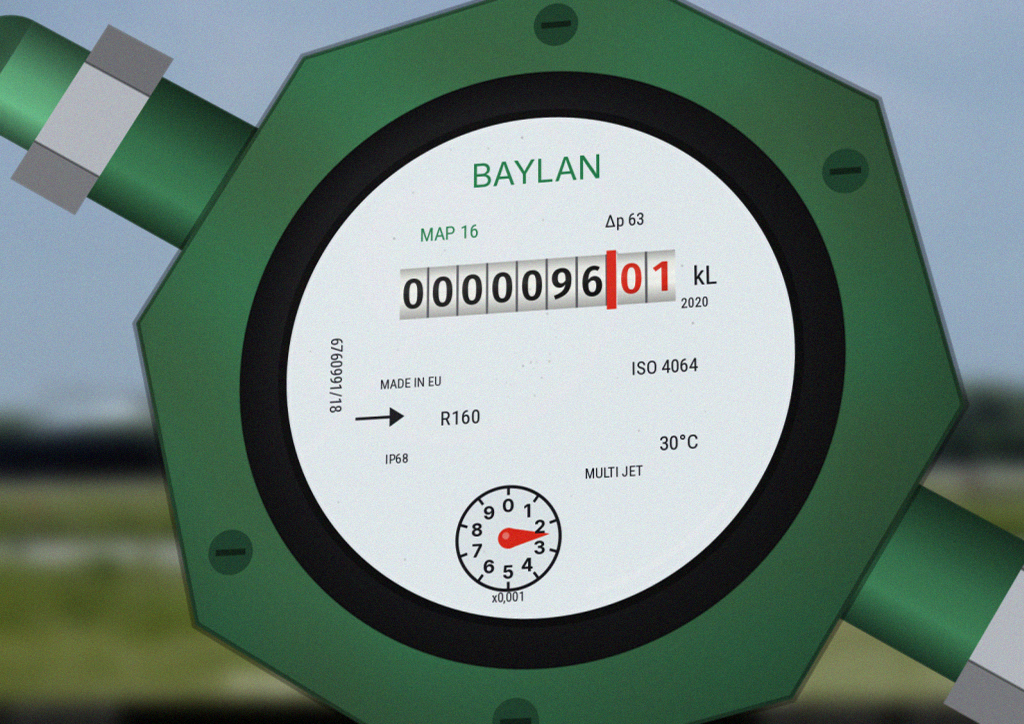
96.012 kL
